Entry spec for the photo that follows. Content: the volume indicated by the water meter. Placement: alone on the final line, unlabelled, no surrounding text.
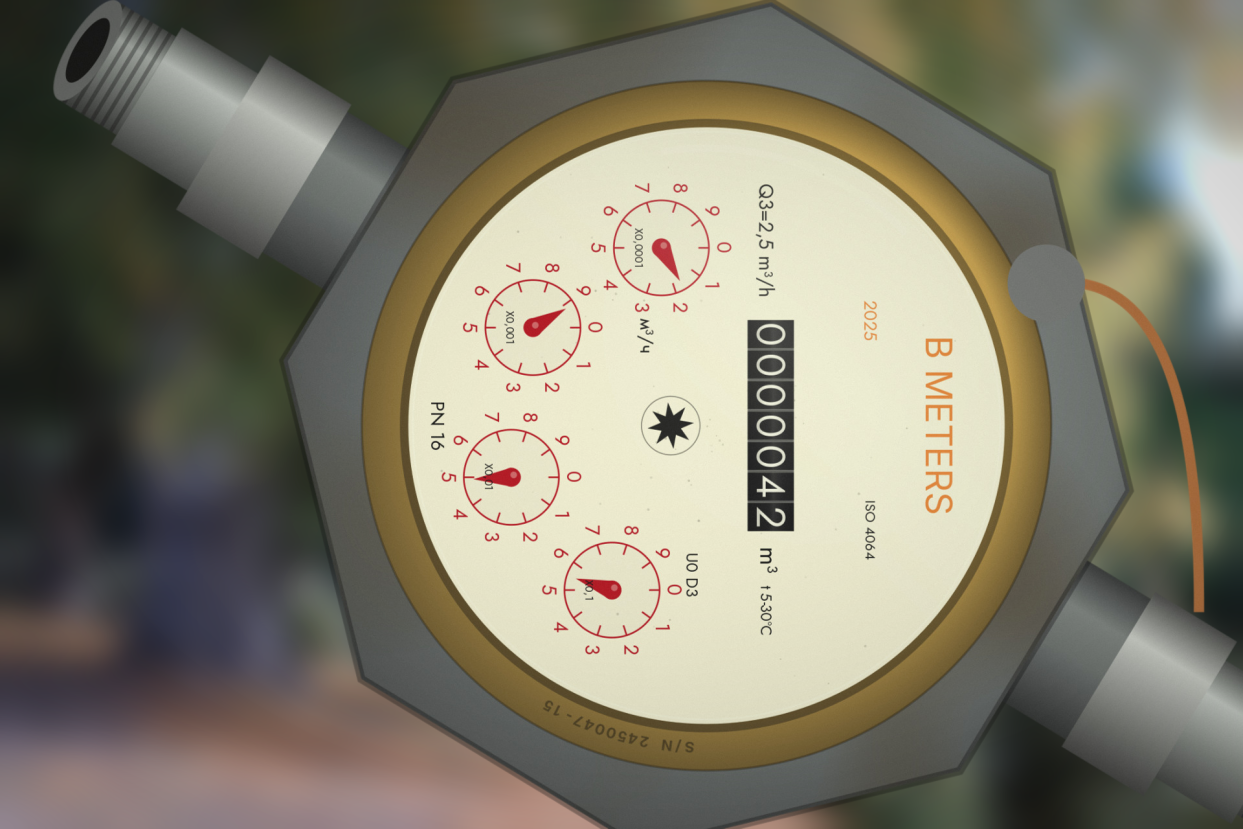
42.5491 m³
